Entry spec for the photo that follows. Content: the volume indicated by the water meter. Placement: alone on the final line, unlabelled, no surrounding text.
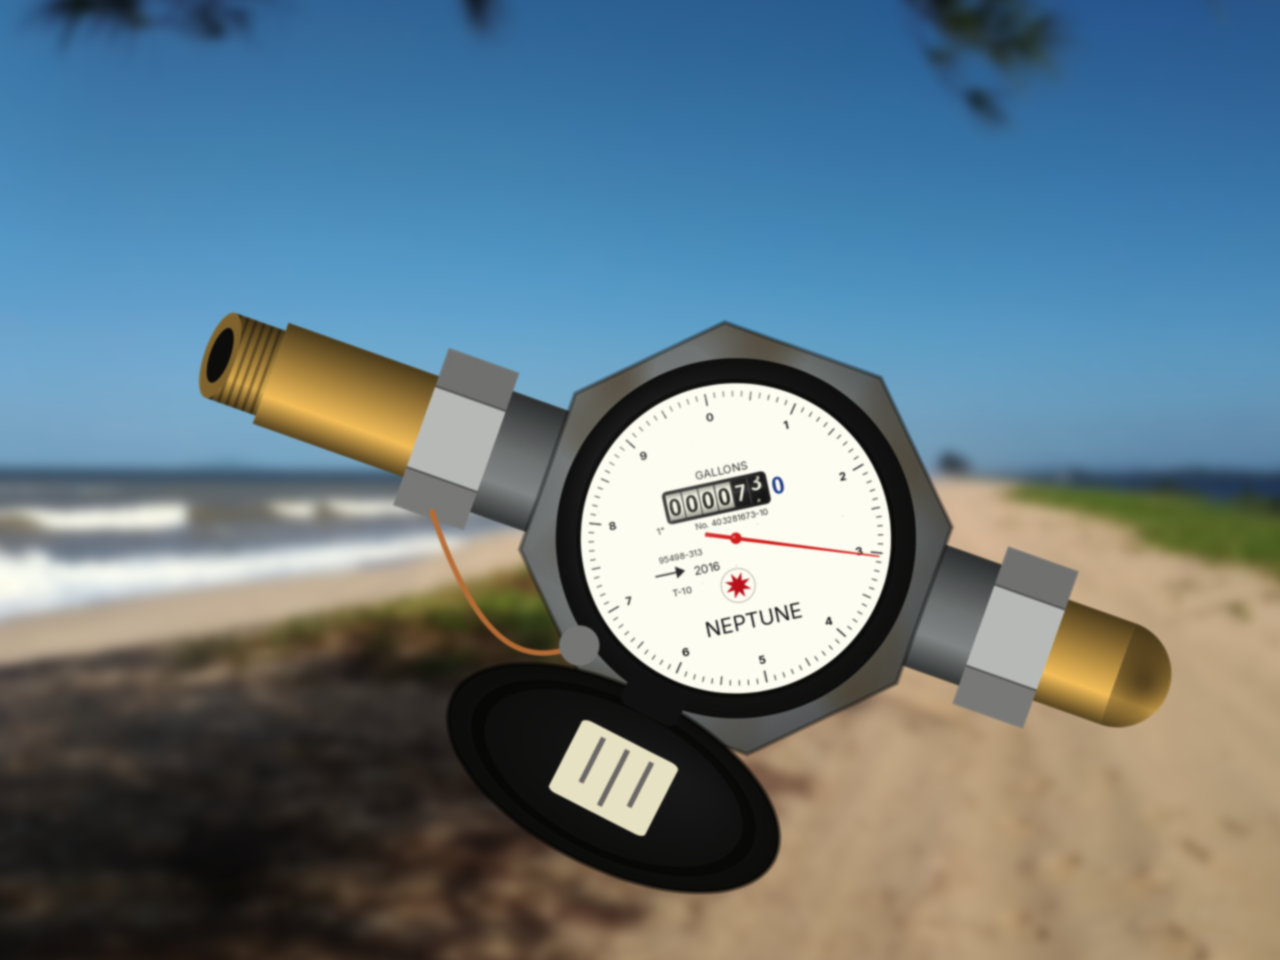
733.0 gal
